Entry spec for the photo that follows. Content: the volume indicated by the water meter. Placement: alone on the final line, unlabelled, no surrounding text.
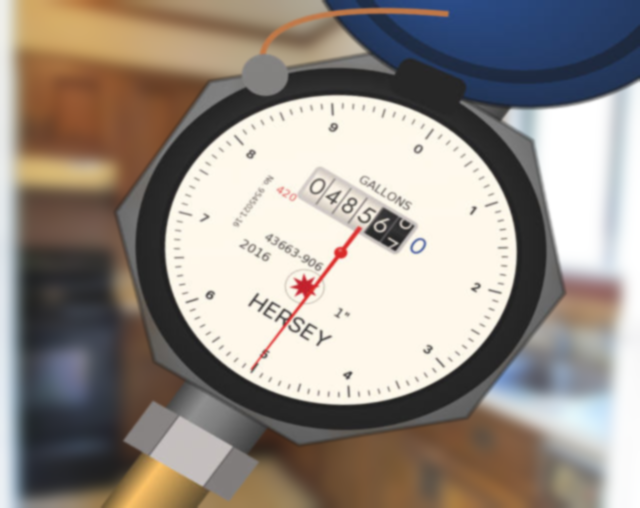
485665.0 gal
